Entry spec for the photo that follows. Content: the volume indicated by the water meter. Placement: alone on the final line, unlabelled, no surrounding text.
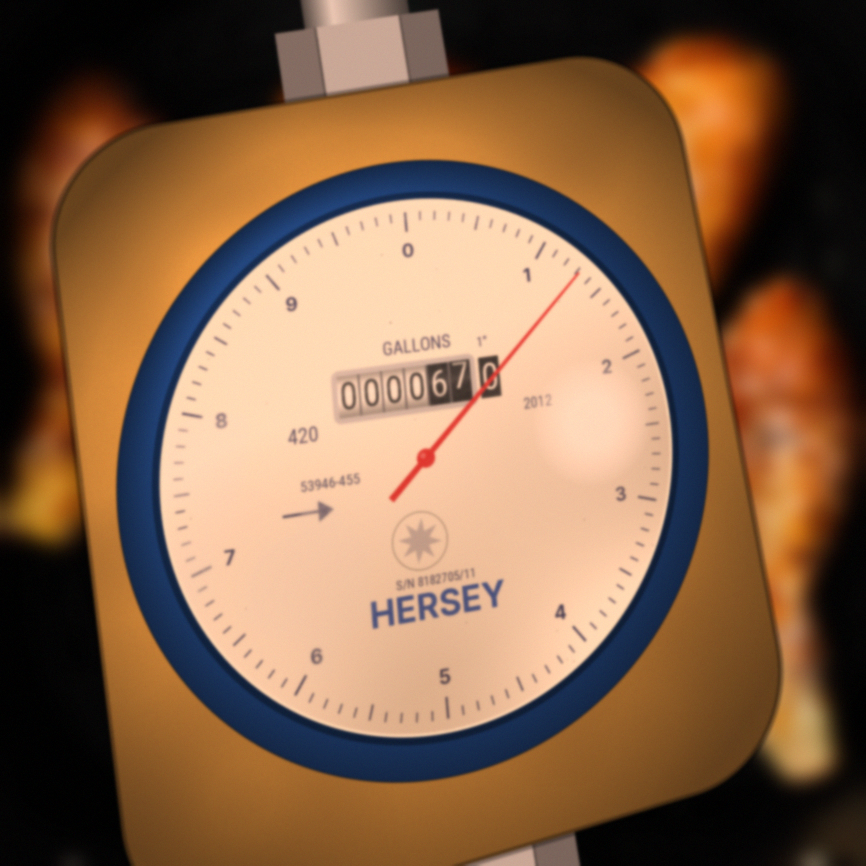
671.3 gal
